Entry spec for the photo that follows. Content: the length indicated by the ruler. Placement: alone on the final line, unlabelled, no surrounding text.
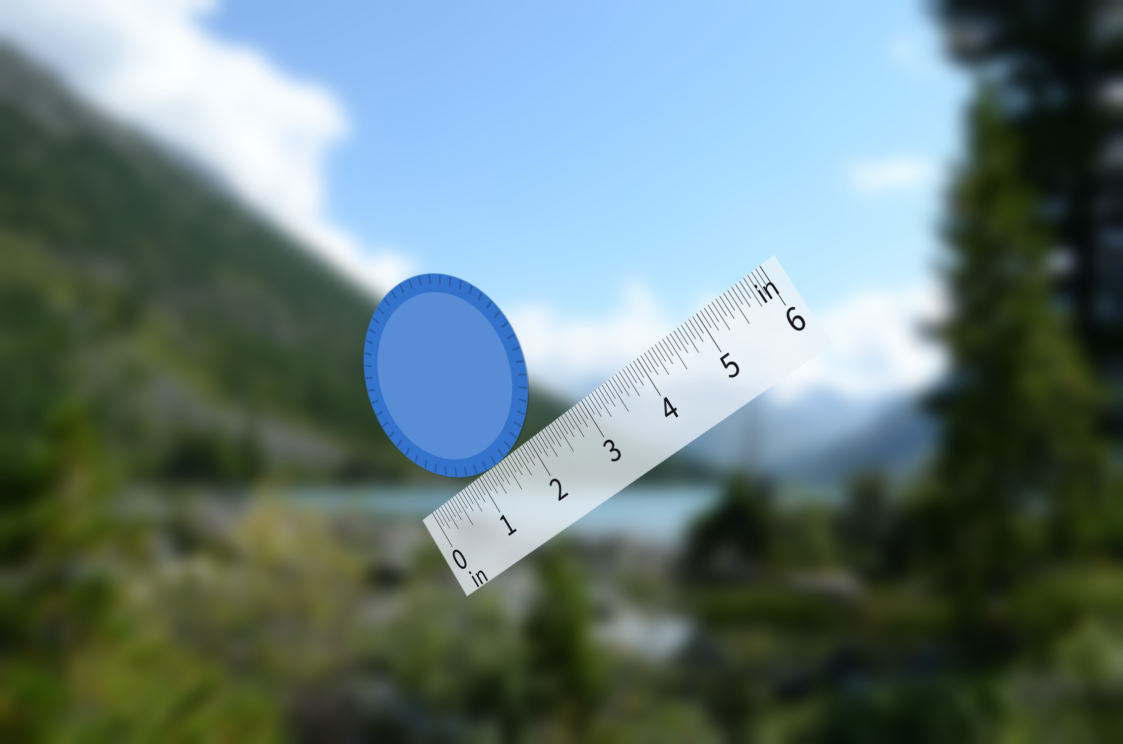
2.6875 in
